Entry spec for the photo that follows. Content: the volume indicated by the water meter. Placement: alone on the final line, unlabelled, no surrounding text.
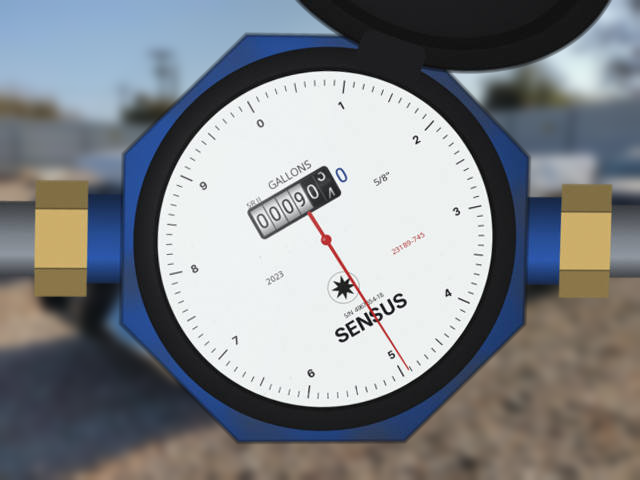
9034.9 gal
